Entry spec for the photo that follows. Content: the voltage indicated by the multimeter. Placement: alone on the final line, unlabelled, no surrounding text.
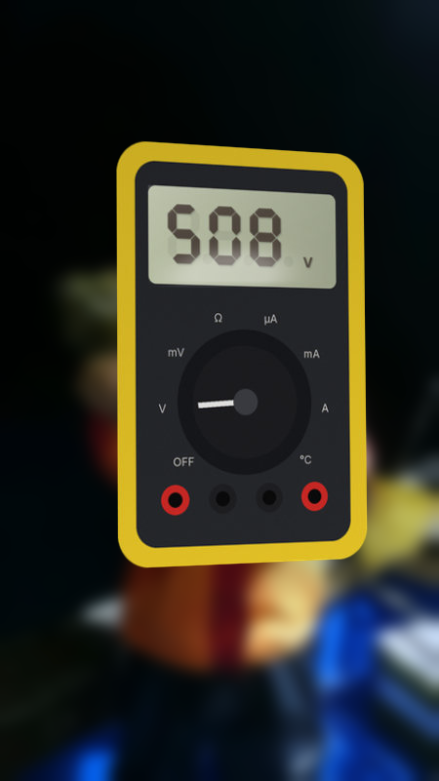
508 V
